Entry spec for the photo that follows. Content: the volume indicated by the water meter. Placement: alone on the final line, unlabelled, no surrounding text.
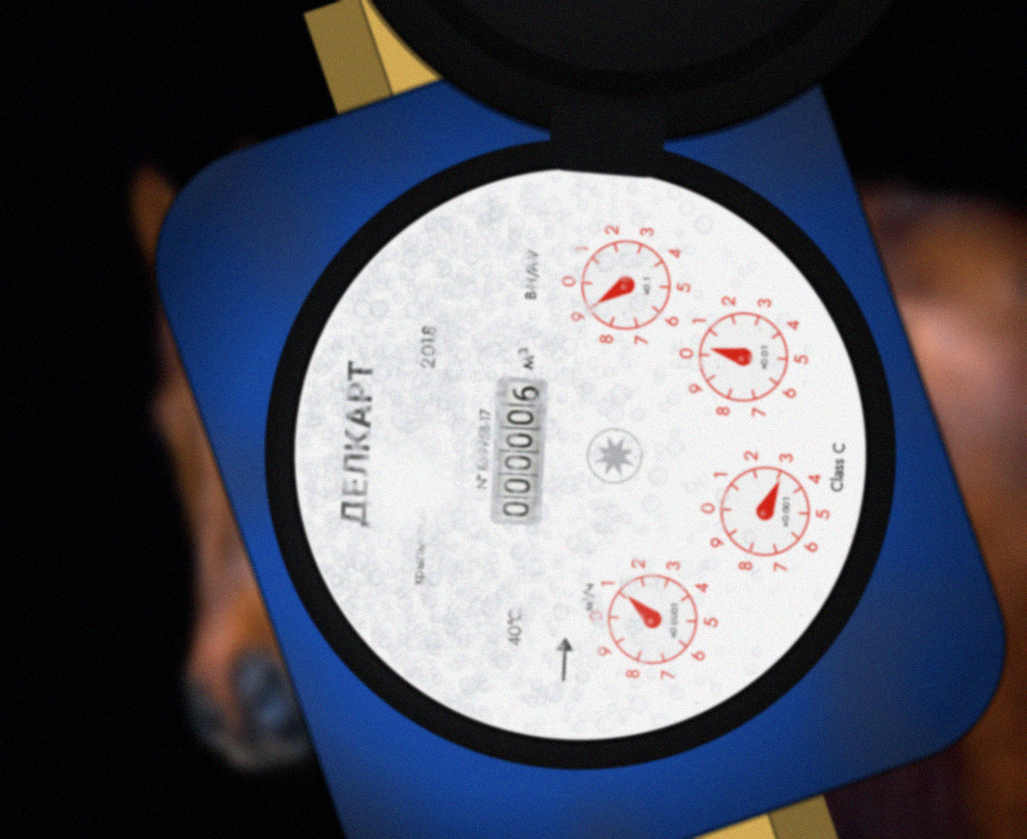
5.9031 m³
